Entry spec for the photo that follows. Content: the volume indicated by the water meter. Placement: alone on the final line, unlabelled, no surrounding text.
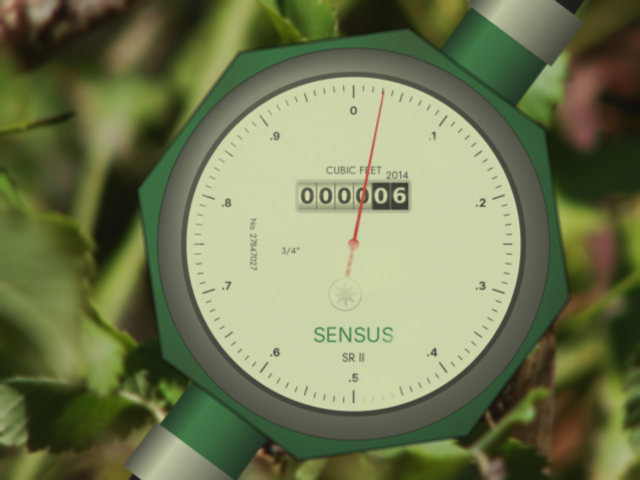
6.03 ft³
